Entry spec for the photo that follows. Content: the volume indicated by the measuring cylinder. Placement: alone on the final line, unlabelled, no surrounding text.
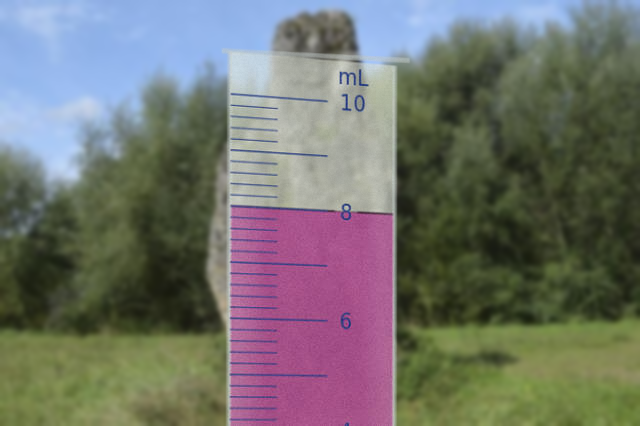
8 mL
